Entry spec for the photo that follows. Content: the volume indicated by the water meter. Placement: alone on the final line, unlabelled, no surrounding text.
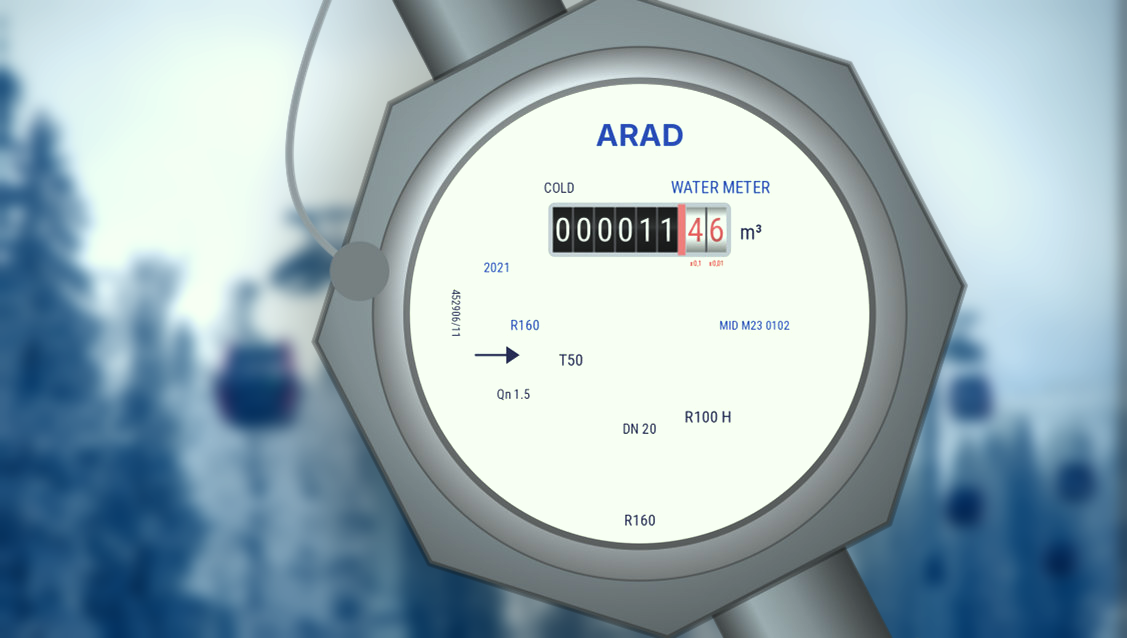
11.46 m³
